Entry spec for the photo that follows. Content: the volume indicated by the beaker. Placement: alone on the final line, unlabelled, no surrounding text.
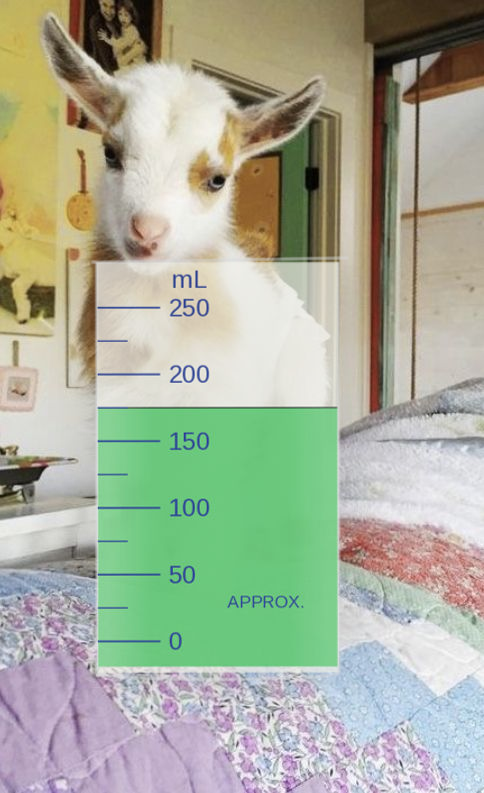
175 mL
